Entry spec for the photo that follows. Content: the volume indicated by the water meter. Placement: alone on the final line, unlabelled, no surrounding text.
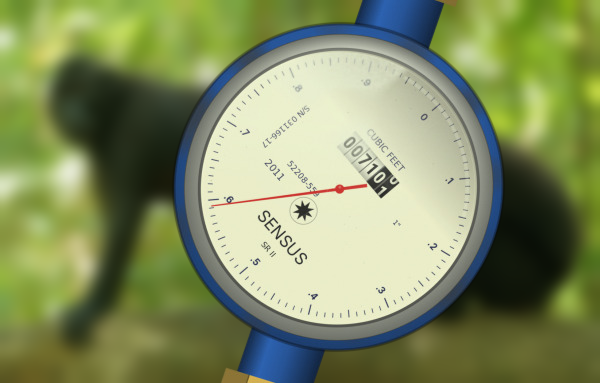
7100.59 ft³
